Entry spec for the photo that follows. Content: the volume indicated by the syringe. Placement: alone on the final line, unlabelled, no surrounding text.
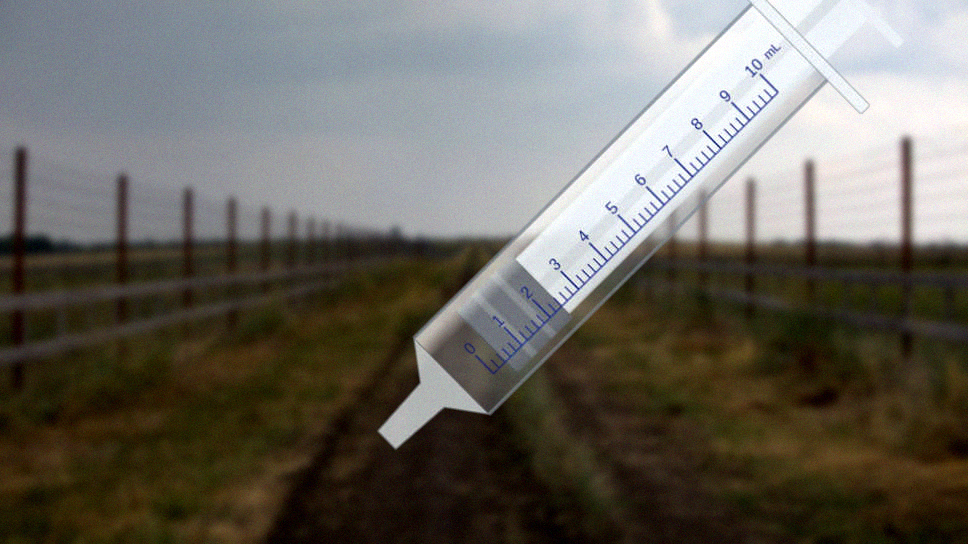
0.4 mL
